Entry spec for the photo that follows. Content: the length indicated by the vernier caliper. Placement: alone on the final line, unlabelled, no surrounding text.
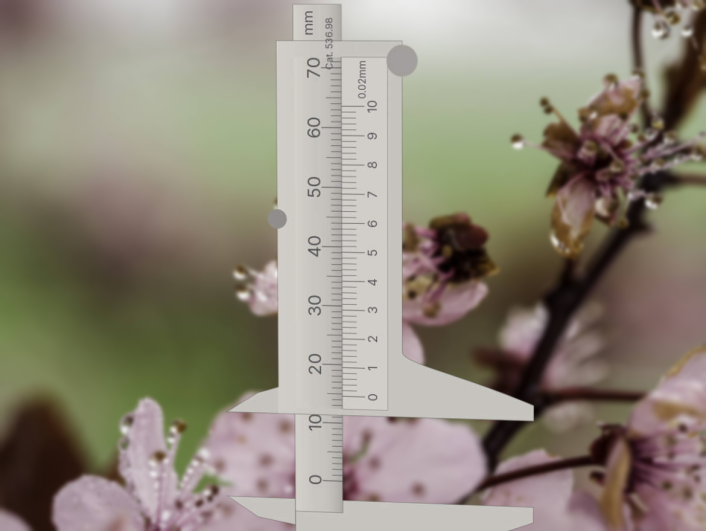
14.6 mm
